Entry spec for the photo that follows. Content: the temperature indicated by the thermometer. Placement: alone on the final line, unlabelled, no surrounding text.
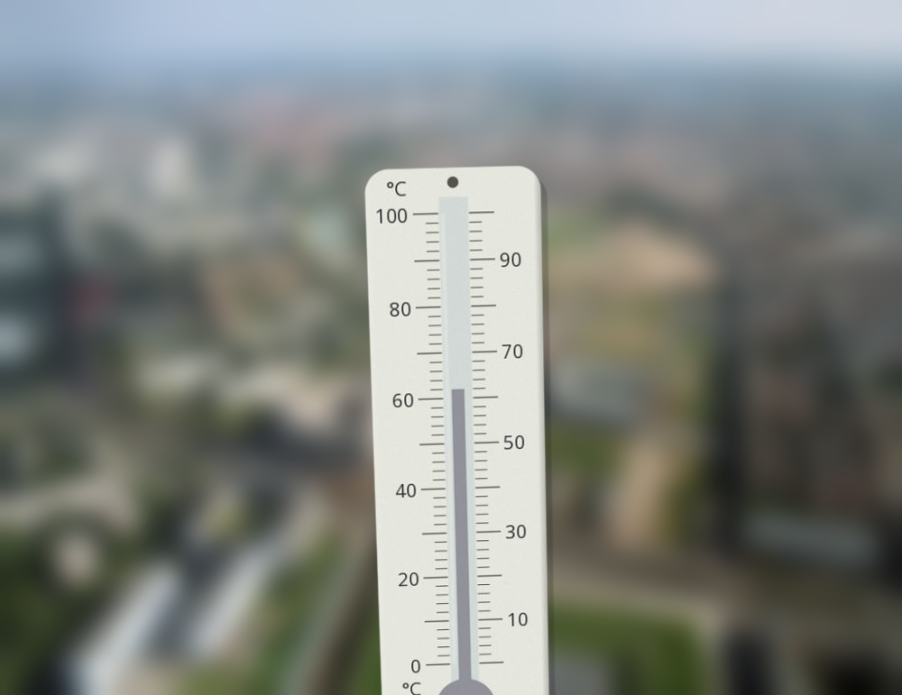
62 °C
